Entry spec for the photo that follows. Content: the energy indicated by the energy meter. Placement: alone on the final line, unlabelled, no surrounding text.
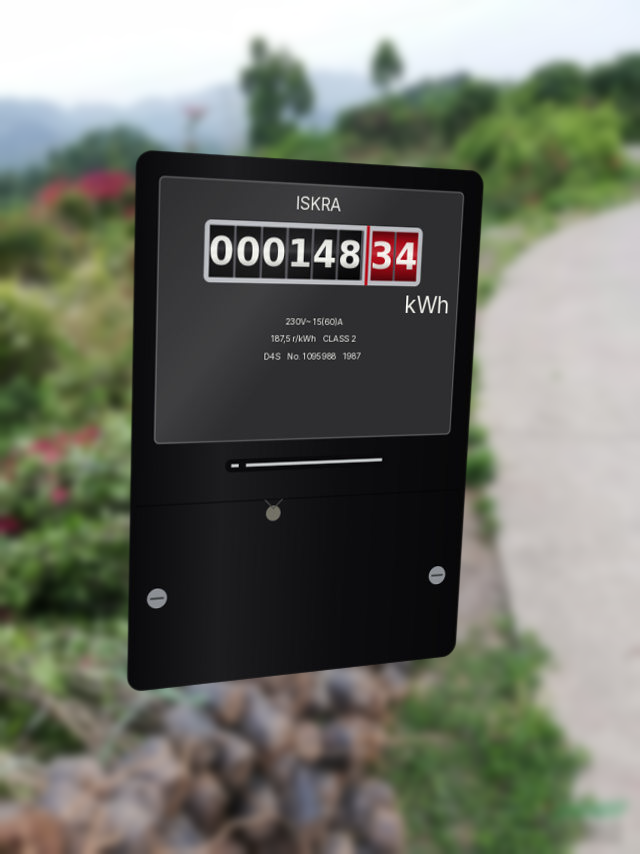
148.34 kWh
